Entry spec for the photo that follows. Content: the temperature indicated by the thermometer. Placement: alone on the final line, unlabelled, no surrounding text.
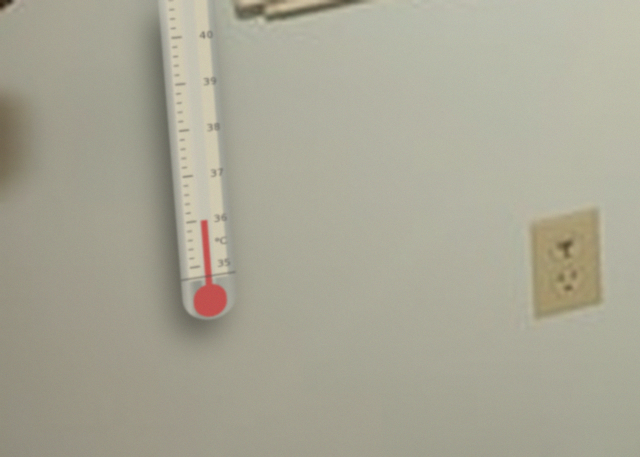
36 °C
